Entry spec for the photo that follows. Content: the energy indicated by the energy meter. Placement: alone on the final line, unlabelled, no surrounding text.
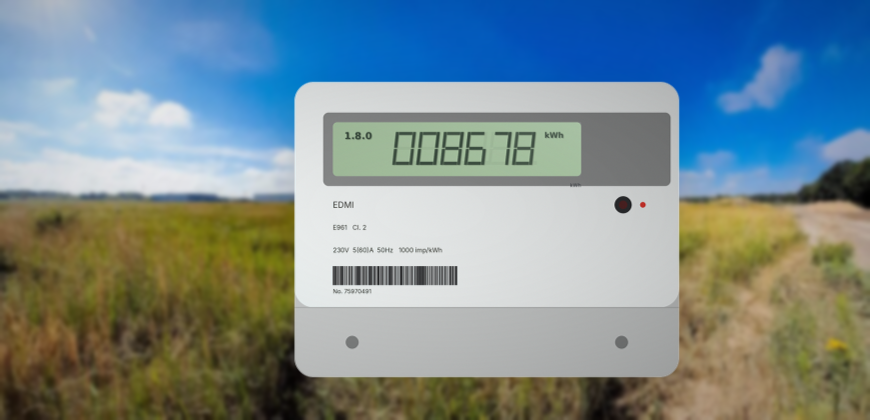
8678 kWh
